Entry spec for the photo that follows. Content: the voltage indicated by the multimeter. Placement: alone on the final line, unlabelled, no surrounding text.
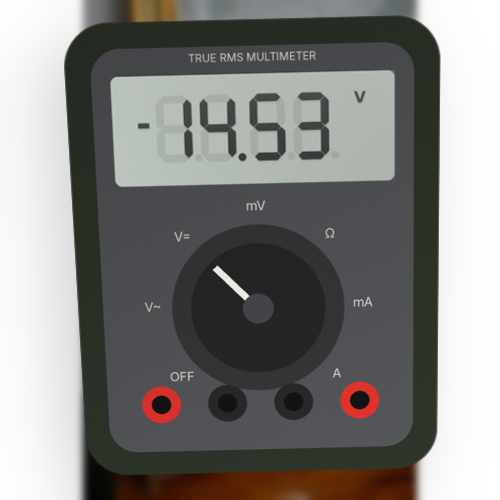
-14.53 V
